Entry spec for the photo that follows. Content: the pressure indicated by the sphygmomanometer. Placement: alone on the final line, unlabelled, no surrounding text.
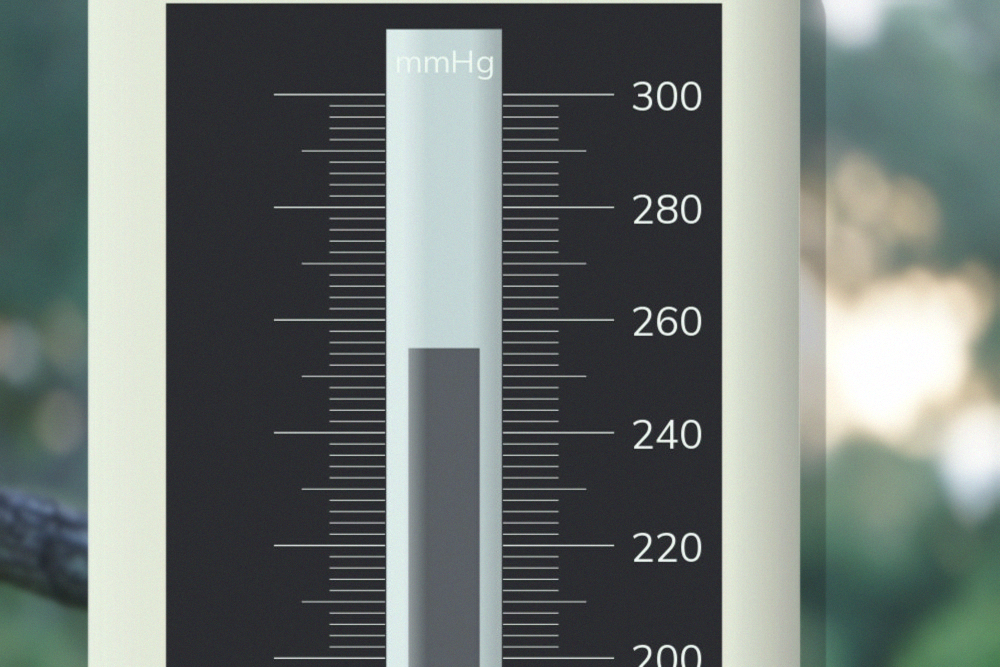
255 mmHg
